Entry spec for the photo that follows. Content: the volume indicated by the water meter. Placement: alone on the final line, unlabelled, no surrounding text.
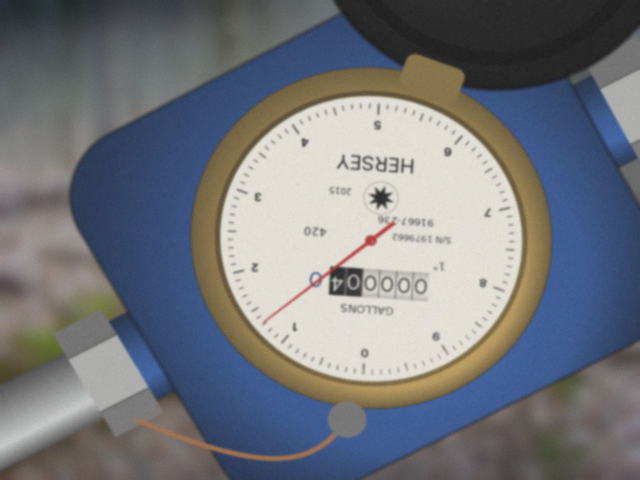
41.3 gal
